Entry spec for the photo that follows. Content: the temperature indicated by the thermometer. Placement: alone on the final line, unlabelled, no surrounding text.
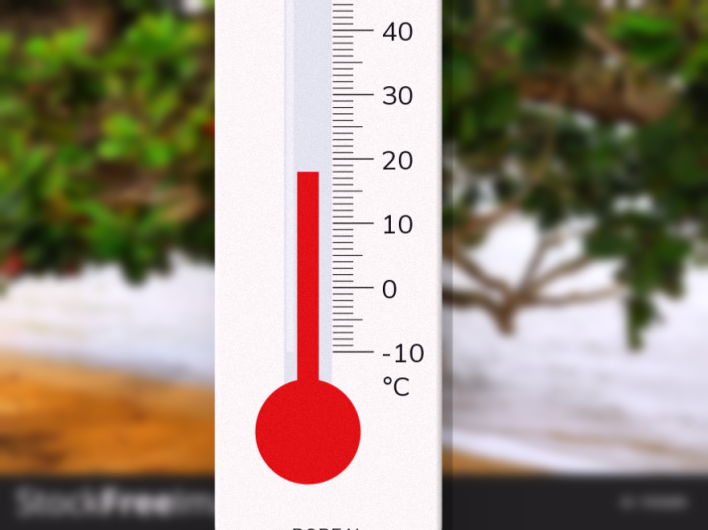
18 °C
